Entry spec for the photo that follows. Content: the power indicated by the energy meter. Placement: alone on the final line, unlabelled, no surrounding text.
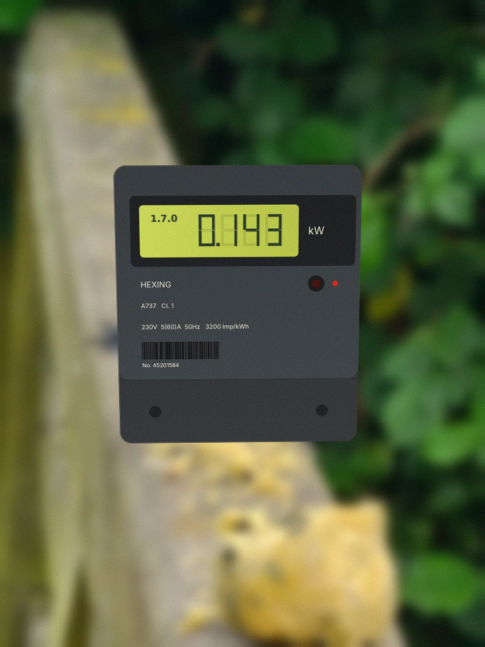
0.143 kW
